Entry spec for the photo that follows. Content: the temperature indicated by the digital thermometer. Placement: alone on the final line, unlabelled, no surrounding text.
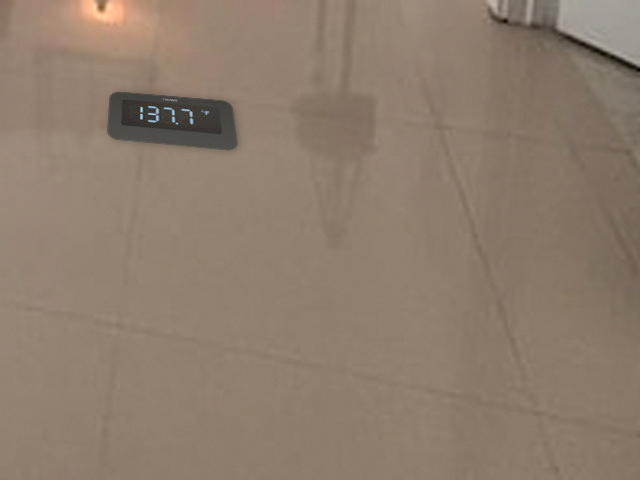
137.7 °F
